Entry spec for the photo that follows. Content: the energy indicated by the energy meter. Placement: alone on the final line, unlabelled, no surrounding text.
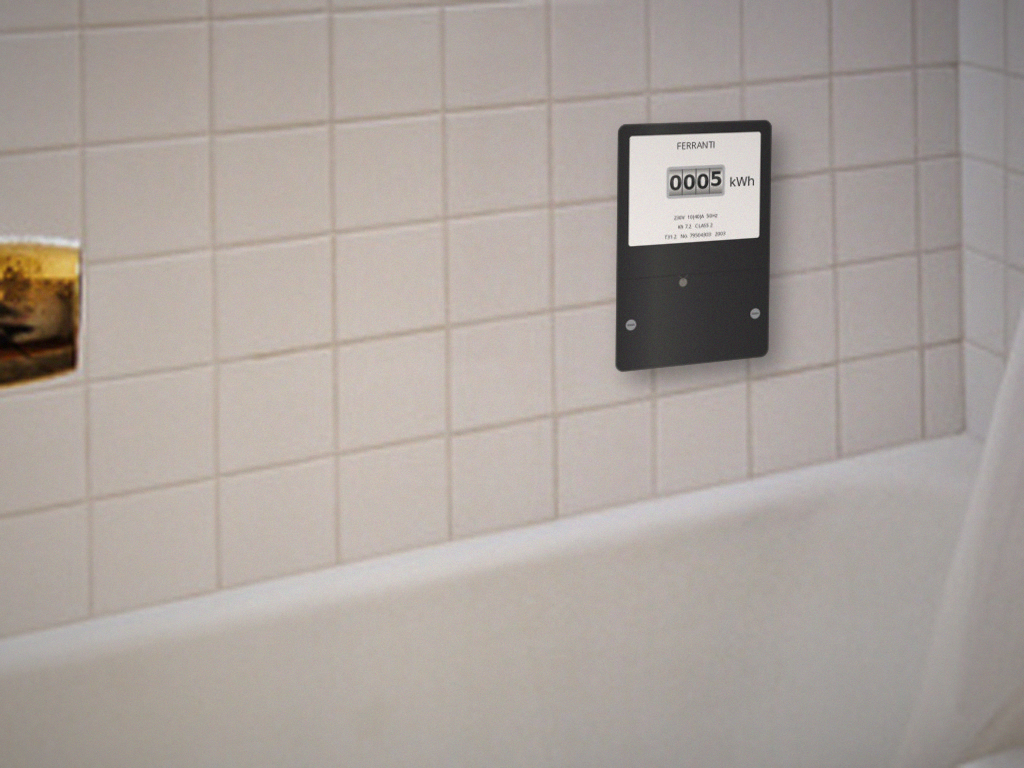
5 kWh
